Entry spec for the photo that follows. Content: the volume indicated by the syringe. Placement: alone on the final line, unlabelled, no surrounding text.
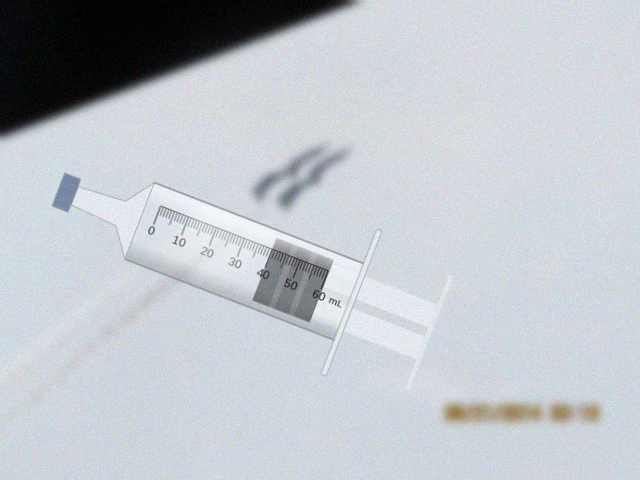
40 mL
